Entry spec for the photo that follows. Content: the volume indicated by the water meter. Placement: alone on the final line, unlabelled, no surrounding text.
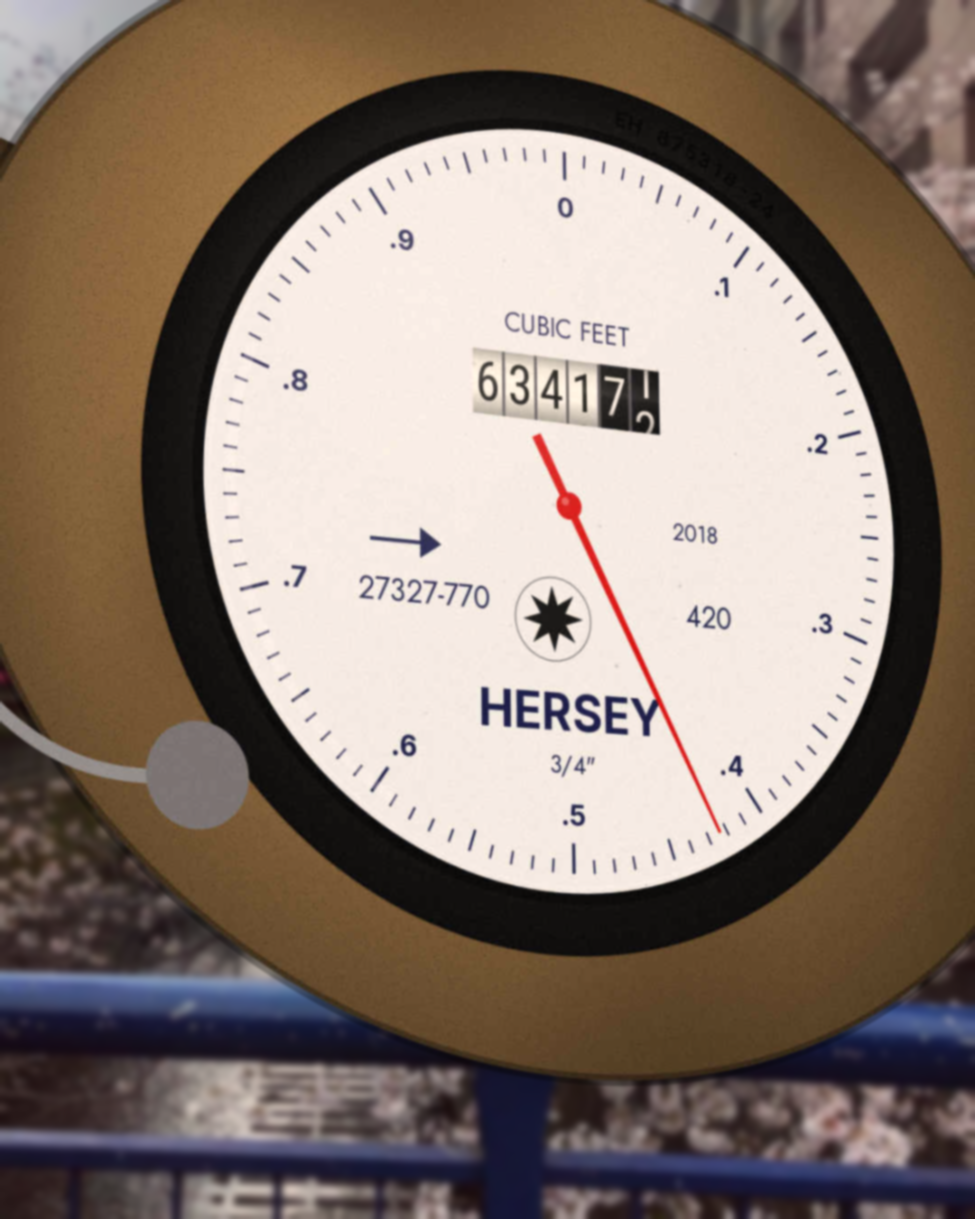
634171.42 ft³
